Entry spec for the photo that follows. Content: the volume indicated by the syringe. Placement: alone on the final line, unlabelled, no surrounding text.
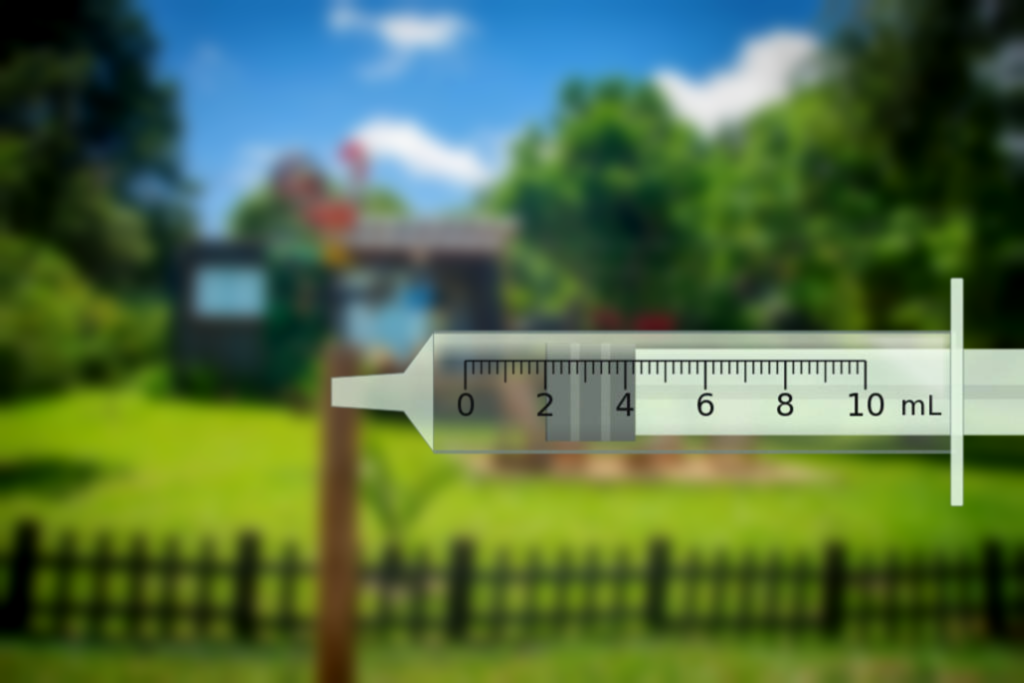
2 mL
